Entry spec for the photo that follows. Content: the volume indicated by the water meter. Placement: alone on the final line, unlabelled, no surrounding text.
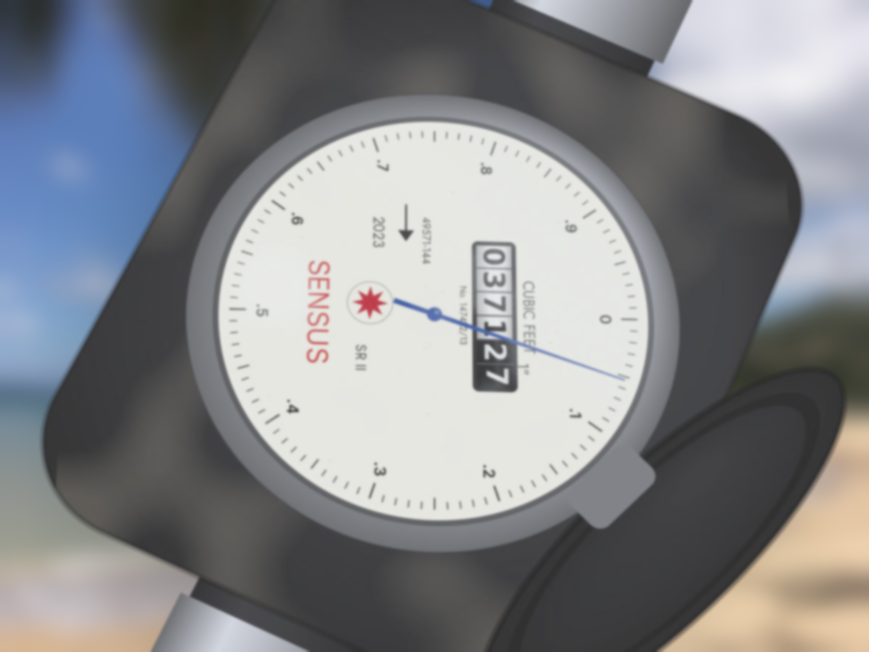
37127.05 ft³
